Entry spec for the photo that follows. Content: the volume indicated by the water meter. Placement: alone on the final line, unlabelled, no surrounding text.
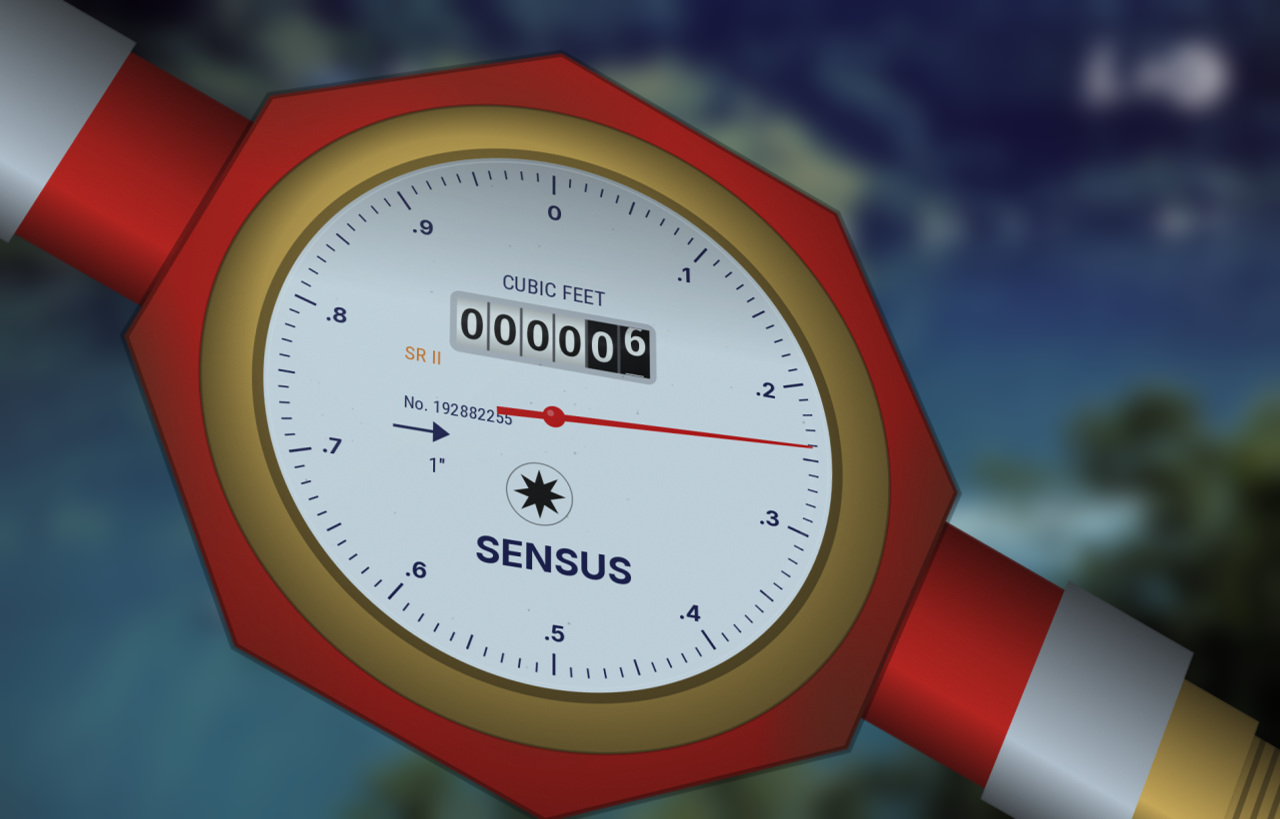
6.24 ft³
